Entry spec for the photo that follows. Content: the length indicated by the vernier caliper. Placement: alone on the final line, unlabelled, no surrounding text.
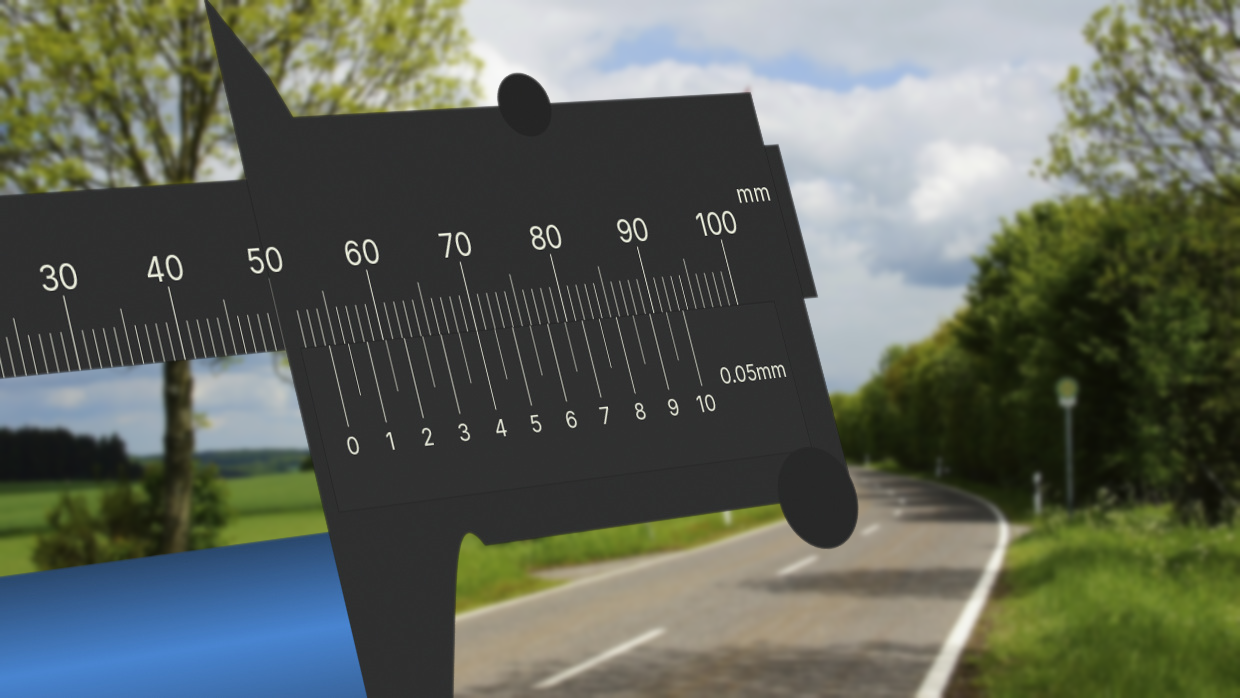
54.4 mm
